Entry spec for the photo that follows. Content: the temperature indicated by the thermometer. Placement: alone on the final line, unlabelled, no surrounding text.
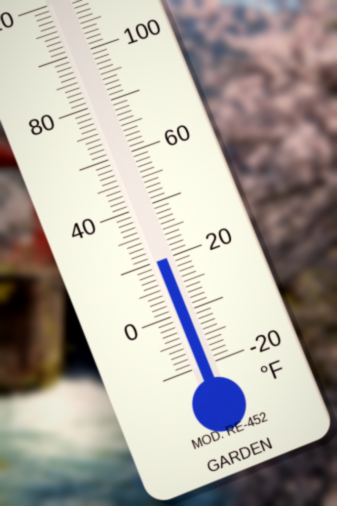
20 °F
